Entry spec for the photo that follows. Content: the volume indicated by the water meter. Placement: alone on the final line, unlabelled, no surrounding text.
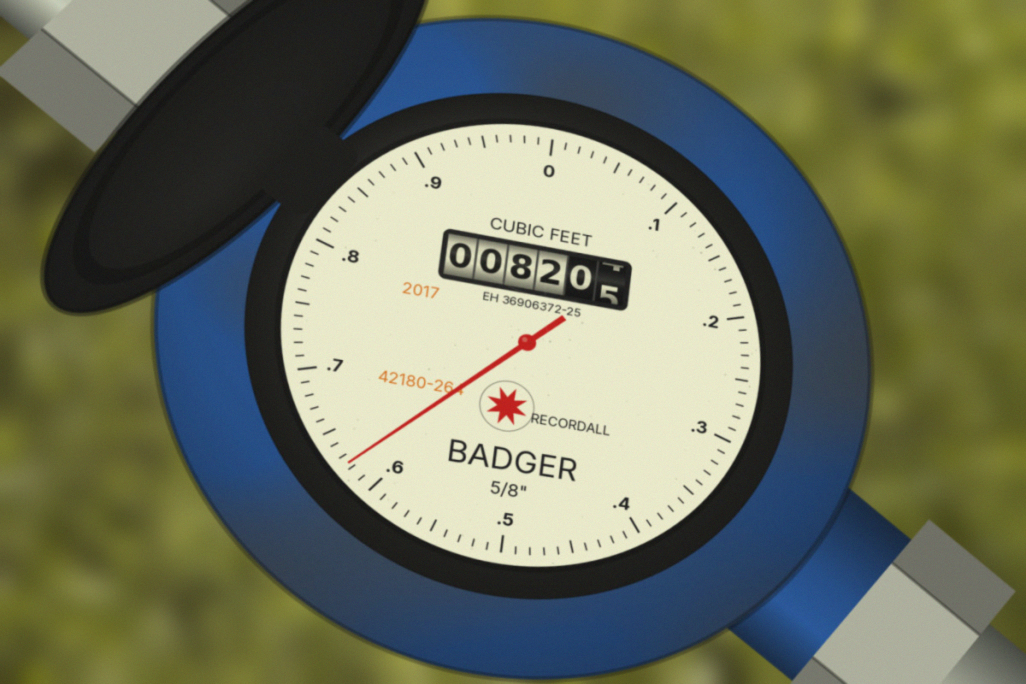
8204.62 ft³
